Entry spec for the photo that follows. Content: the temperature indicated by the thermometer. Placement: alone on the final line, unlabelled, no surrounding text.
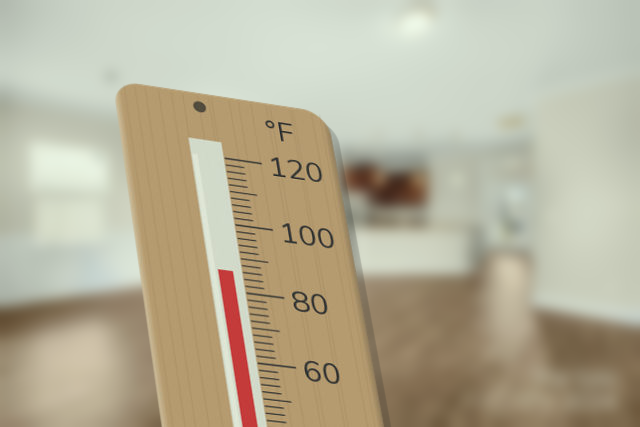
86 °F
